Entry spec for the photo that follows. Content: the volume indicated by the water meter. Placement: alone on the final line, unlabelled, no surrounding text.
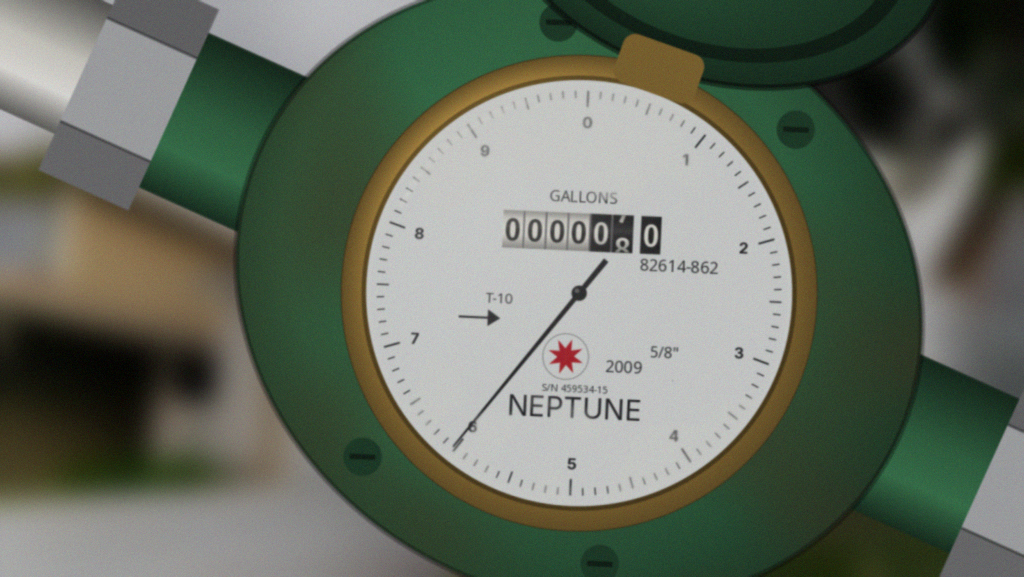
76.0 gal
